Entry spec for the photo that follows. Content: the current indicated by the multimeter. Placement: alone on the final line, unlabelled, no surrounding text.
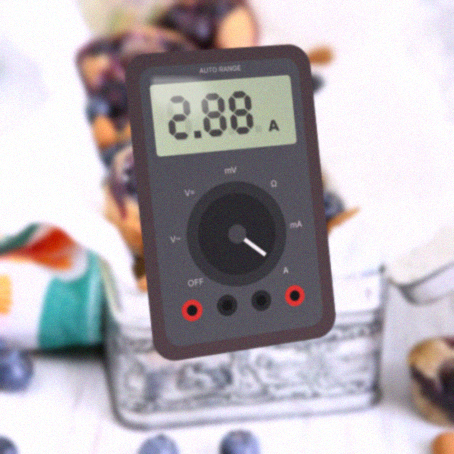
2.88 A
